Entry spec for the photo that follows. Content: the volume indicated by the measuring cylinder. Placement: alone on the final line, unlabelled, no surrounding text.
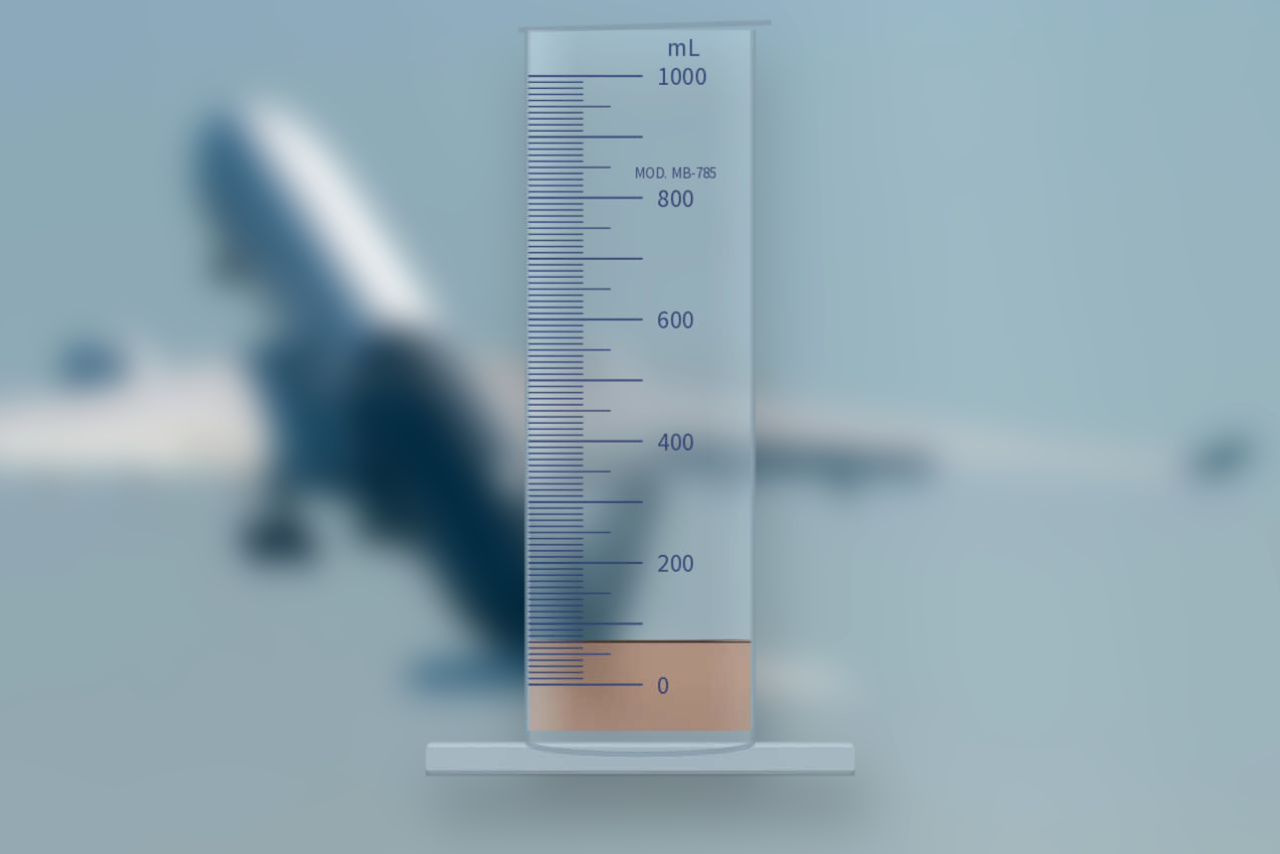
70 mL
